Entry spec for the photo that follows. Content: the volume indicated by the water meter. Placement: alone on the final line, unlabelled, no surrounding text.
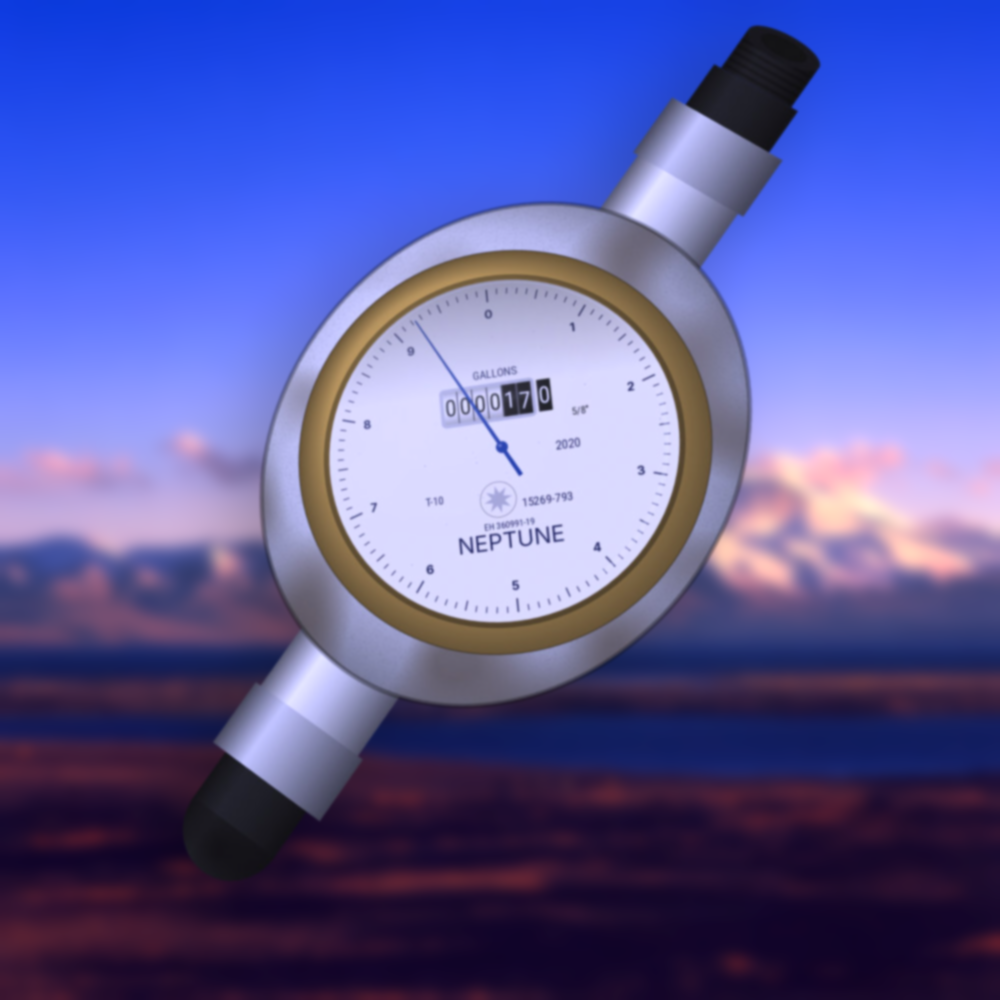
169.2 gal
